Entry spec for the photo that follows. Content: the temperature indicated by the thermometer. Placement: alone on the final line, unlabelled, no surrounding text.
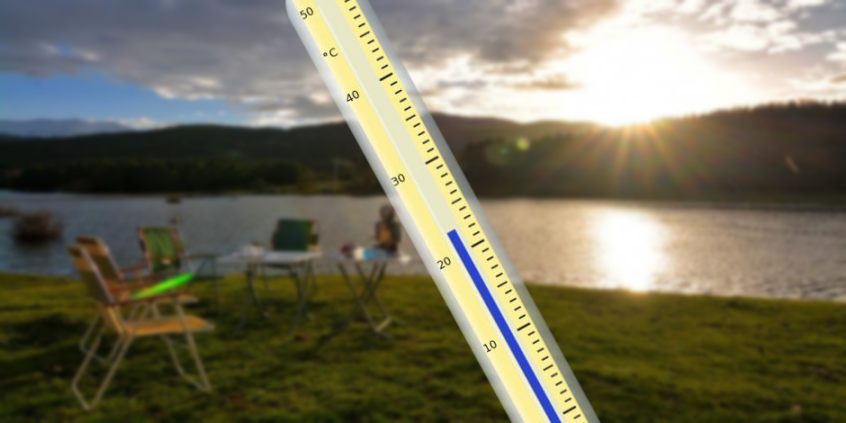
22.5 °C
